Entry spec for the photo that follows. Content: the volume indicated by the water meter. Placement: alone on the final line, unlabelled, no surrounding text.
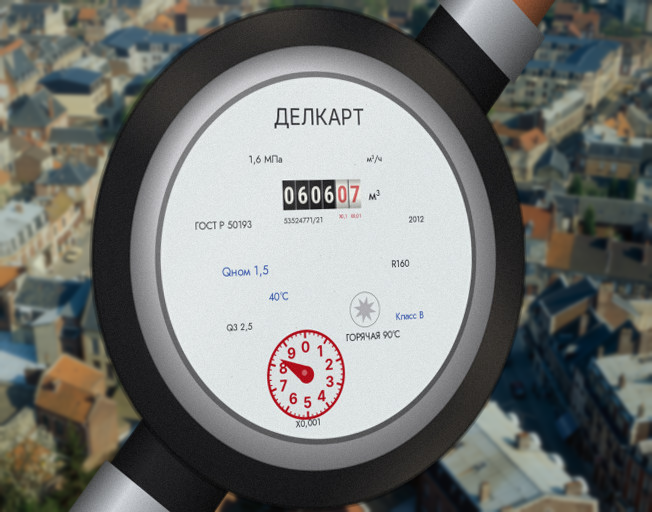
606.078 m³
